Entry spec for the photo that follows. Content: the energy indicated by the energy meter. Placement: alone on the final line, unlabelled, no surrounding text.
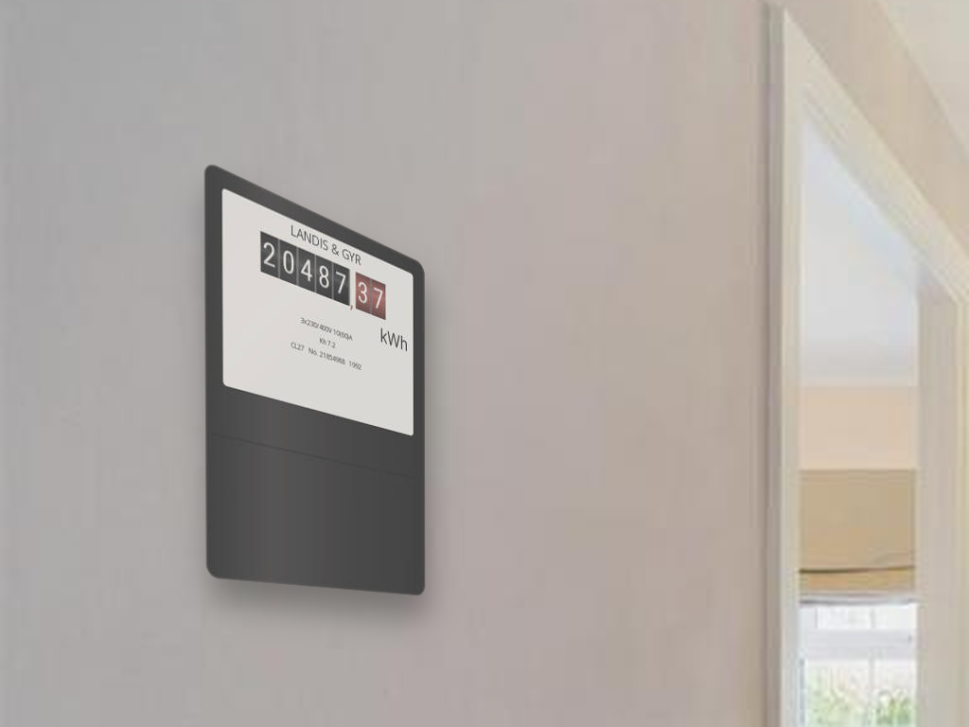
20487.37 kWh
